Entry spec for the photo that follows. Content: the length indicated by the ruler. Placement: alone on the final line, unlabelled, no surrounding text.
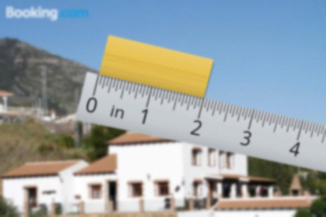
2 in
